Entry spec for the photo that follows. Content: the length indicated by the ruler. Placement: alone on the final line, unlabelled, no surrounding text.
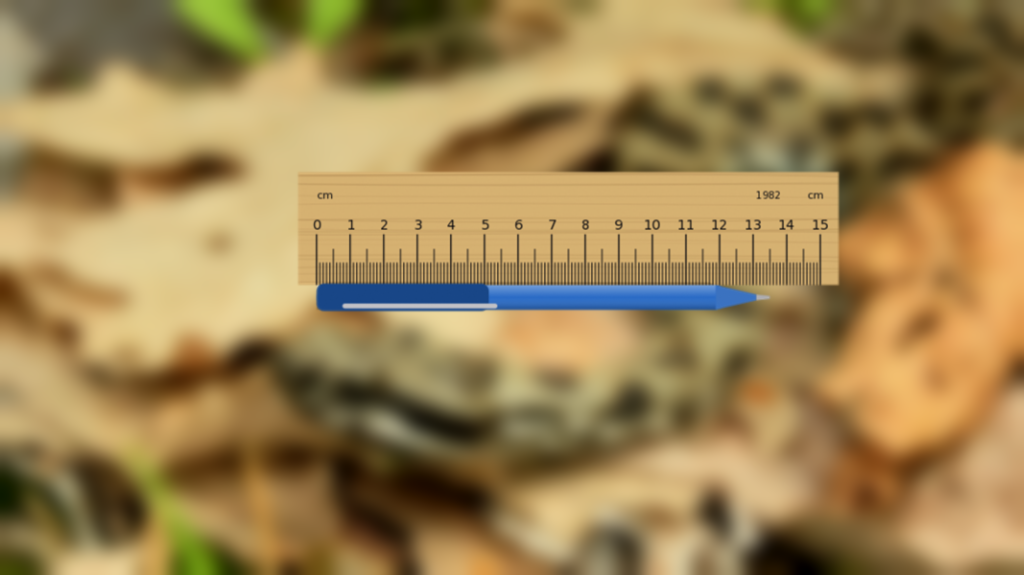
13.5 cm
